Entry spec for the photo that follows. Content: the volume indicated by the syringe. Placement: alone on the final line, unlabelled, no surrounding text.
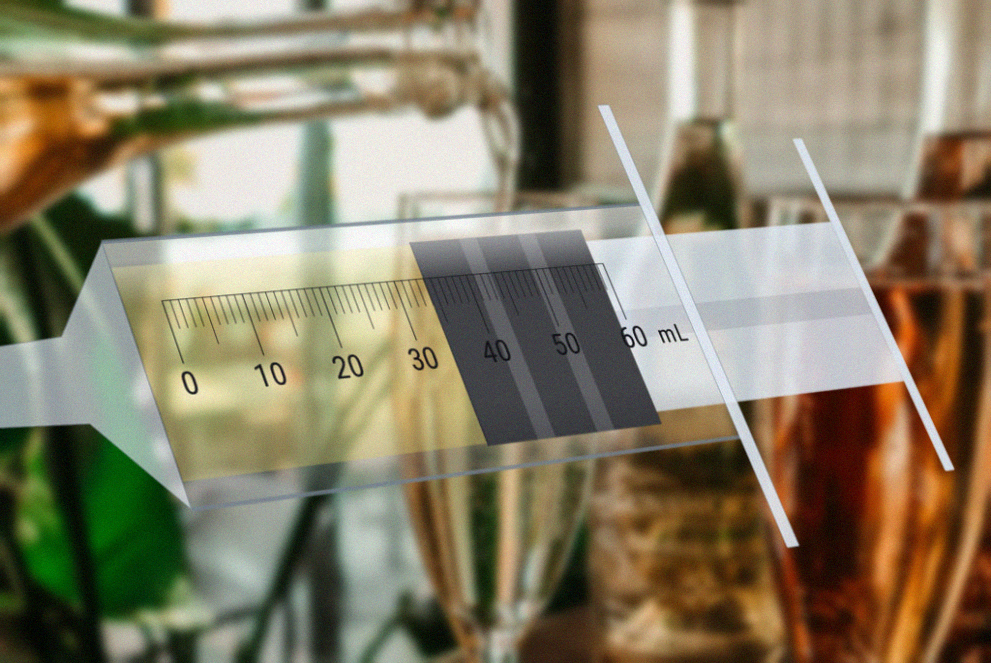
34 mL
